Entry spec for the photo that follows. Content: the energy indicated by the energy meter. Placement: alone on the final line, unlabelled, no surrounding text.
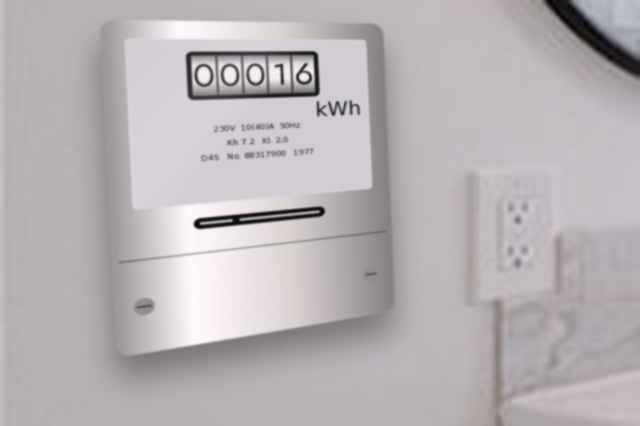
16 kWh
